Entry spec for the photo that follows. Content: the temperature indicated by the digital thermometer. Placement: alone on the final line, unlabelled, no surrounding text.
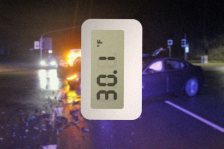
30.1 °F
